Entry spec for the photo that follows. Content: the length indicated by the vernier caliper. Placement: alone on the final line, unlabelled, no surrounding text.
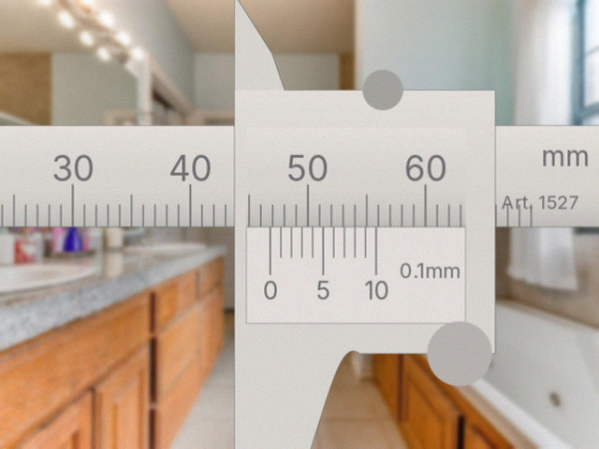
46.8 mm
